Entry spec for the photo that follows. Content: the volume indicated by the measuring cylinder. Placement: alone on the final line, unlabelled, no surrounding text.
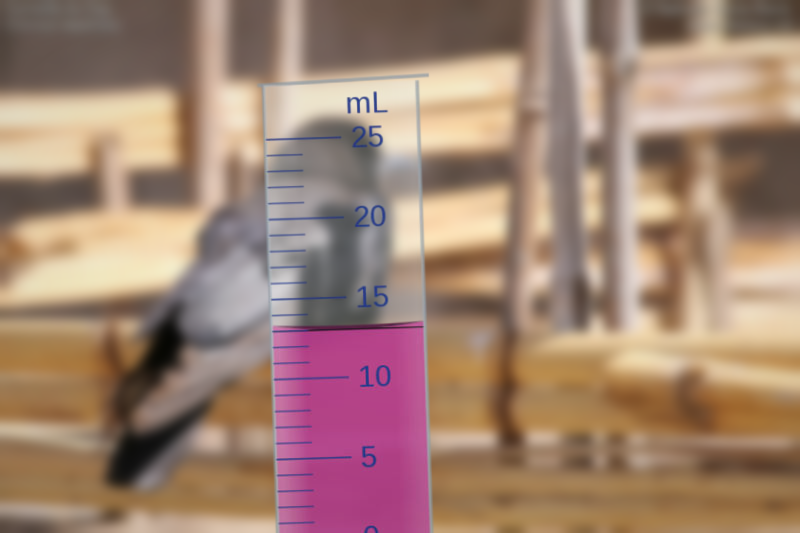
13 mL
